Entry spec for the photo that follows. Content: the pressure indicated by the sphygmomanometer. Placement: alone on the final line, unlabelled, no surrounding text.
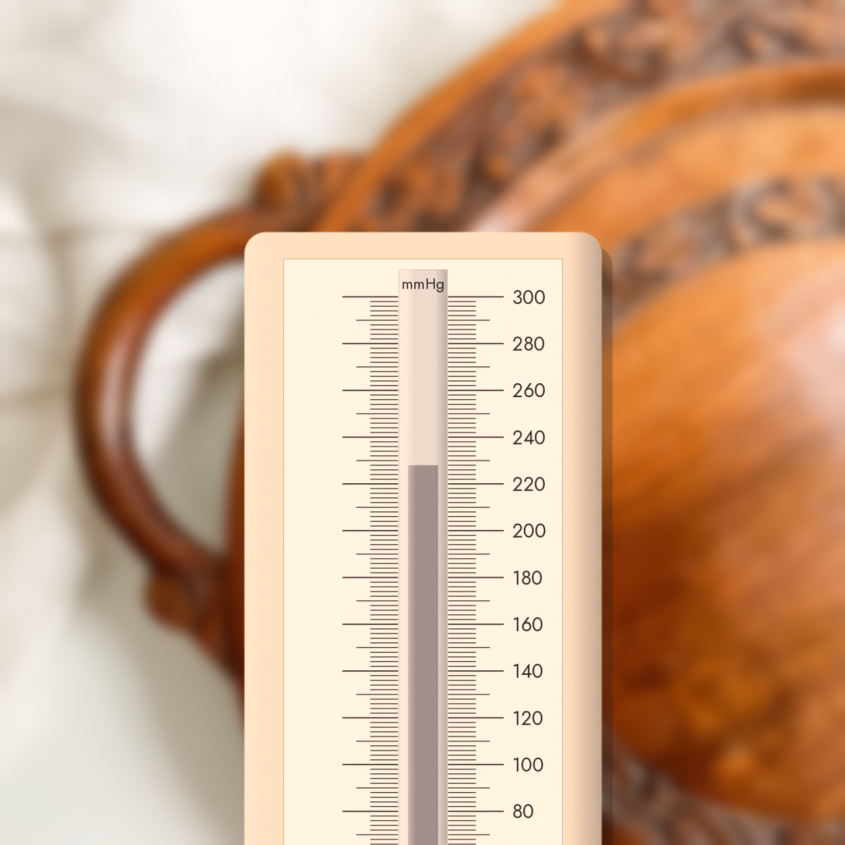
228 mmHg
